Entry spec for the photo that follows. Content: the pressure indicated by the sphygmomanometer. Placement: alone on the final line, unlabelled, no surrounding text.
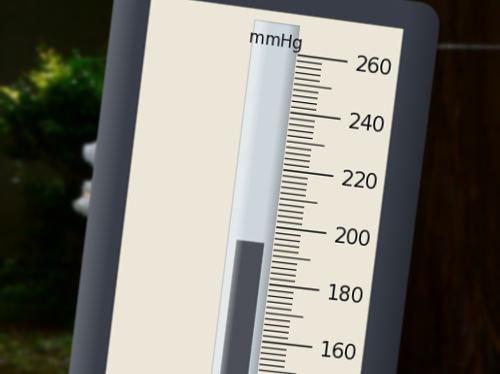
194 mmHg
